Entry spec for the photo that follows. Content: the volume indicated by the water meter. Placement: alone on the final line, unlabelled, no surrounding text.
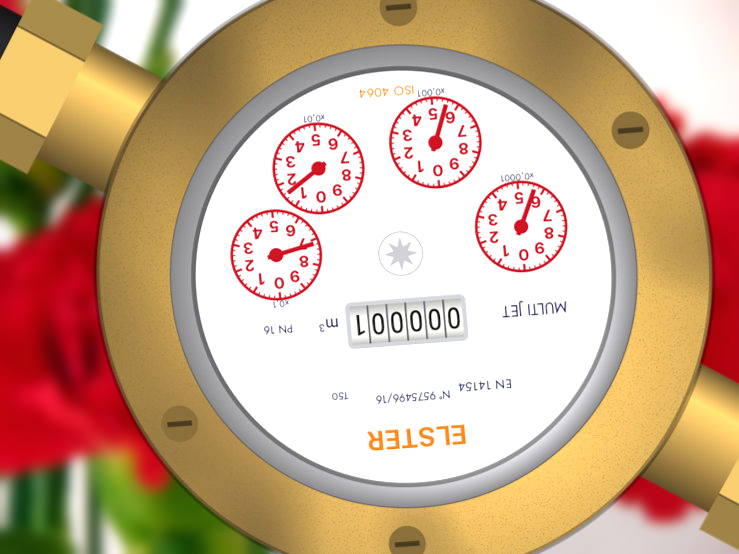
1.7155 m³
